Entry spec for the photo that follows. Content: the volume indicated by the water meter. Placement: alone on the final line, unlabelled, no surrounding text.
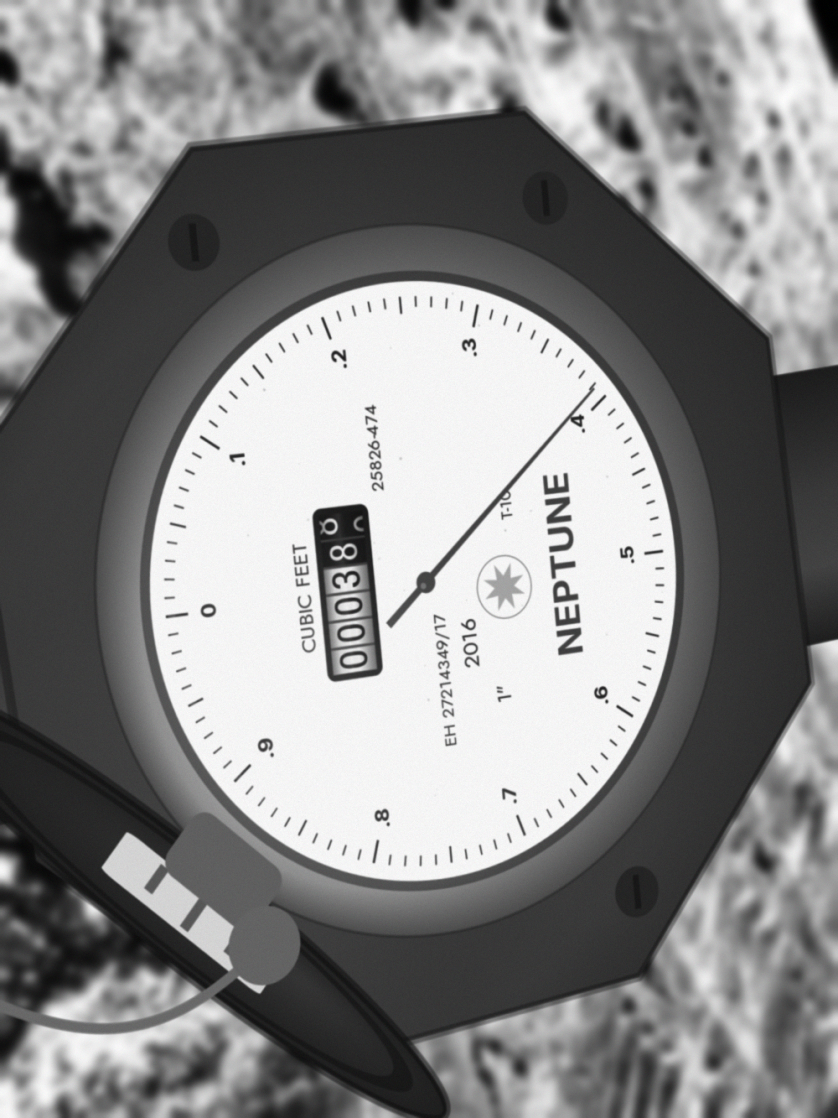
388.39 ft³
